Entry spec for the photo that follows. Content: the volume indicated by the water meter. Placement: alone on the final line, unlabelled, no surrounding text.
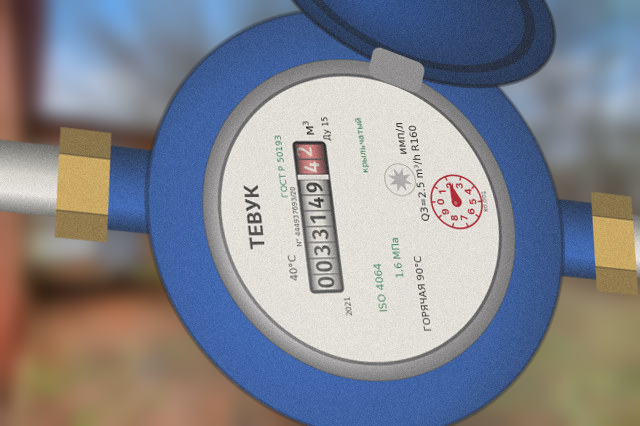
33149.422 m³
